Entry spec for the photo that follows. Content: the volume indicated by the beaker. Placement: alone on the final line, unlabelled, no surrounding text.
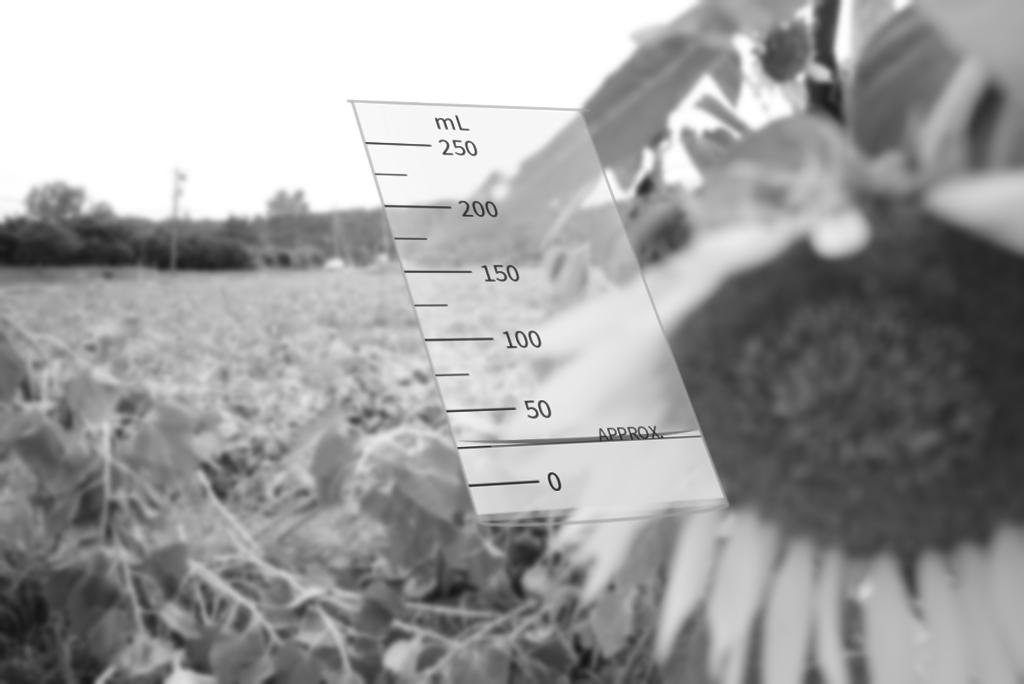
25 mL
